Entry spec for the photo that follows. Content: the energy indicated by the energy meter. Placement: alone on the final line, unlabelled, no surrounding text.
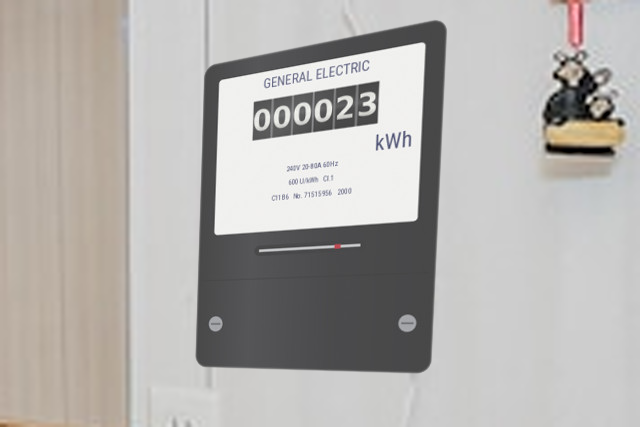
23 kWh
